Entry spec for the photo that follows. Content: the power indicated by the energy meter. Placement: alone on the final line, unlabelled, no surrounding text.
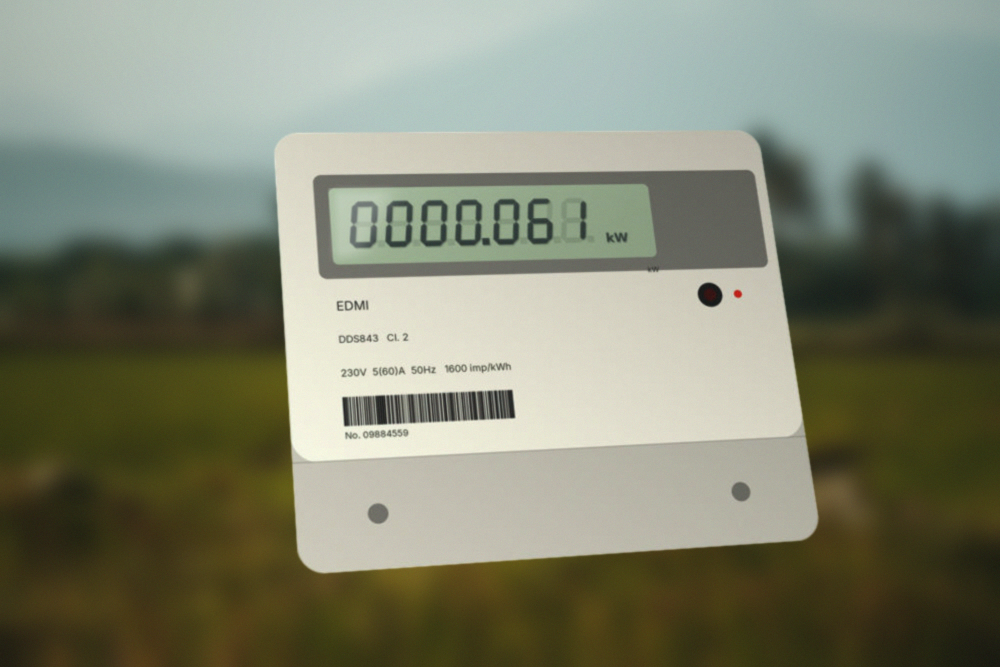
0.061 kW
